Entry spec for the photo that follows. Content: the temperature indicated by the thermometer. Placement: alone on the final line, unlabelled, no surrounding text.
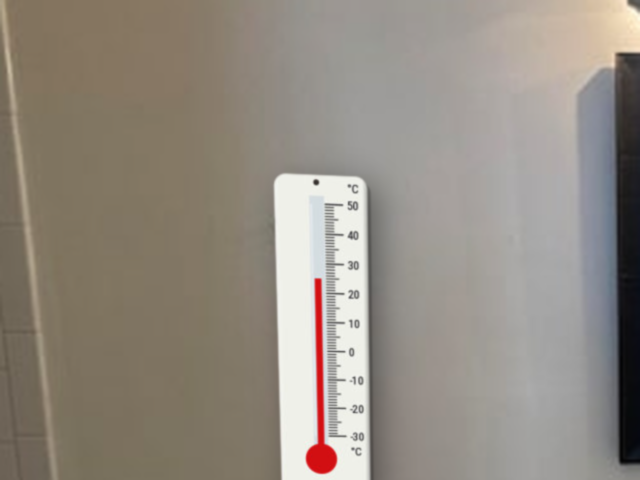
25 °C
